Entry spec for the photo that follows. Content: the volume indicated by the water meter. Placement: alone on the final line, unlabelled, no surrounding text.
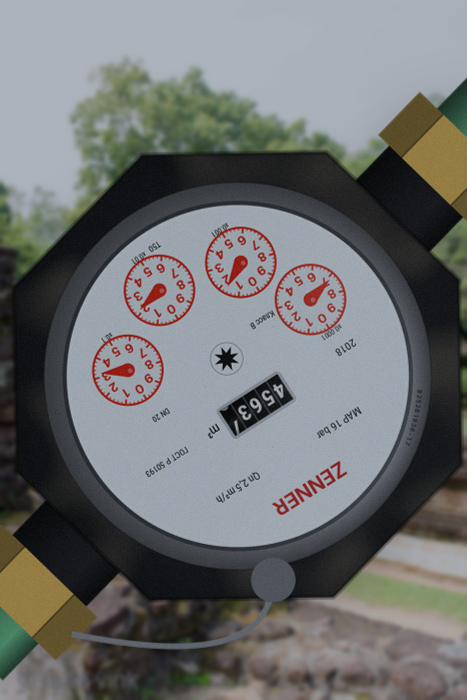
45637.3217 m³
